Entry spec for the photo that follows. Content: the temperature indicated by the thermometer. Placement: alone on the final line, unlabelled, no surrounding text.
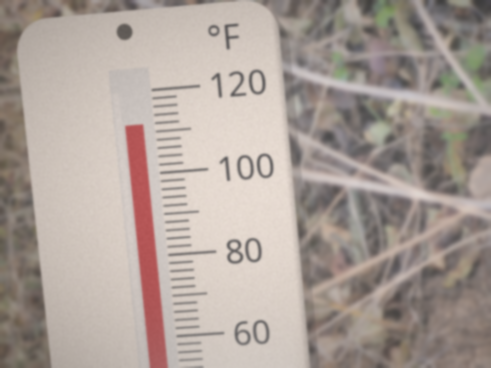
112 °F
